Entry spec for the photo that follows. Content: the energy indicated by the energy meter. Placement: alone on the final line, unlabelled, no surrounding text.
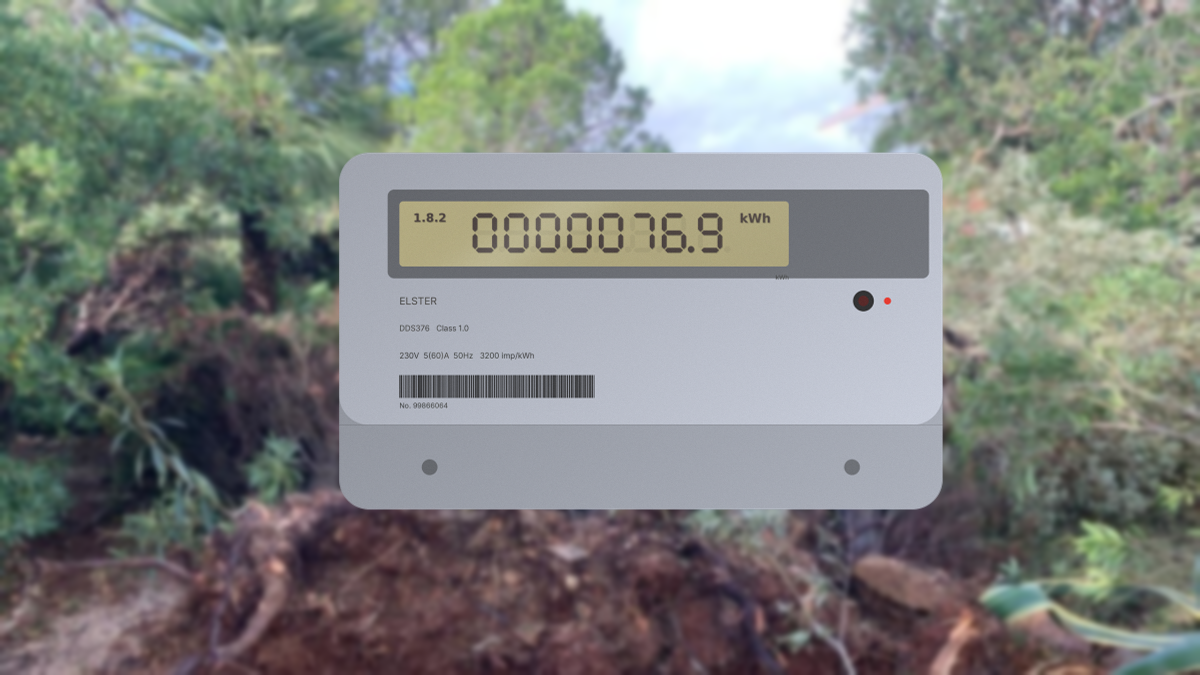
76.9 kWh
